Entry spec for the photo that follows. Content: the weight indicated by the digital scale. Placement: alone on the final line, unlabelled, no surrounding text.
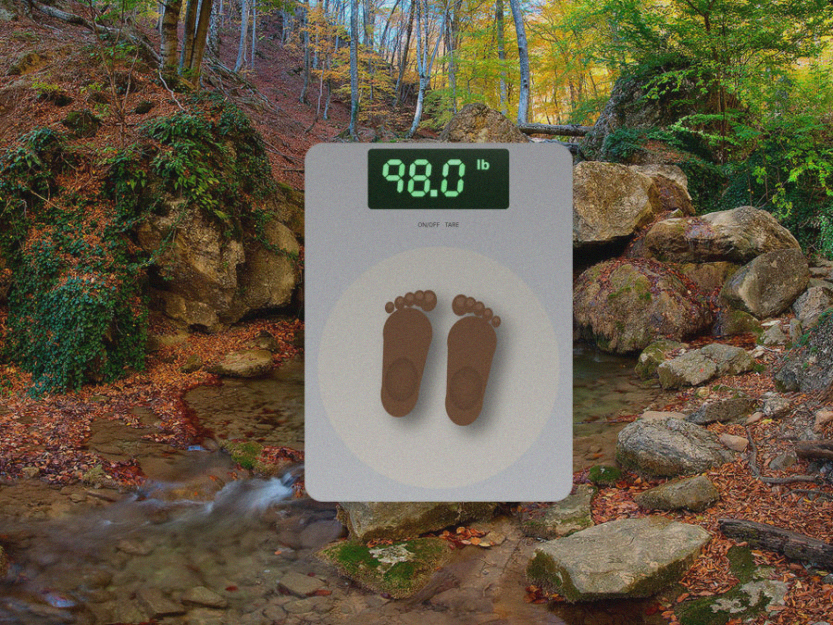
98.0 lb
